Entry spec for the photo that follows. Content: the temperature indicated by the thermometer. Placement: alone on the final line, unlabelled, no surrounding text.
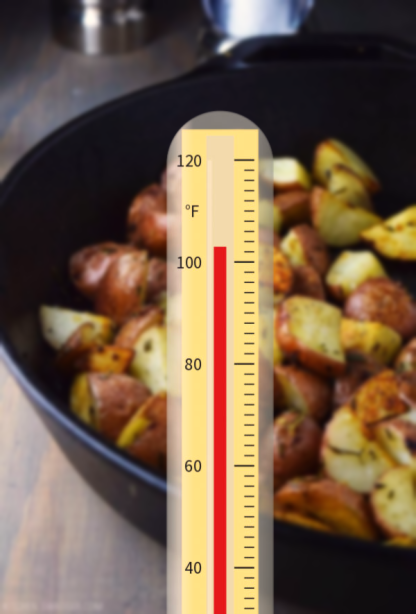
103 °F
